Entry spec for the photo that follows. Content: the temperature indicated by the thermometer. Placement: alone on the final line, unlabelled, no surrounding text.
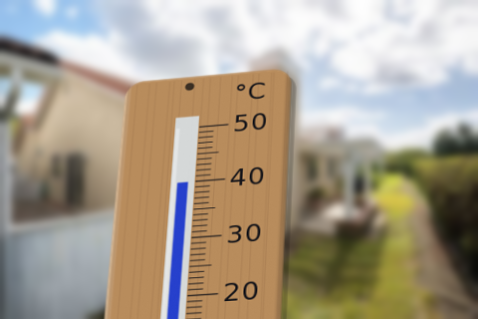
40 °C
